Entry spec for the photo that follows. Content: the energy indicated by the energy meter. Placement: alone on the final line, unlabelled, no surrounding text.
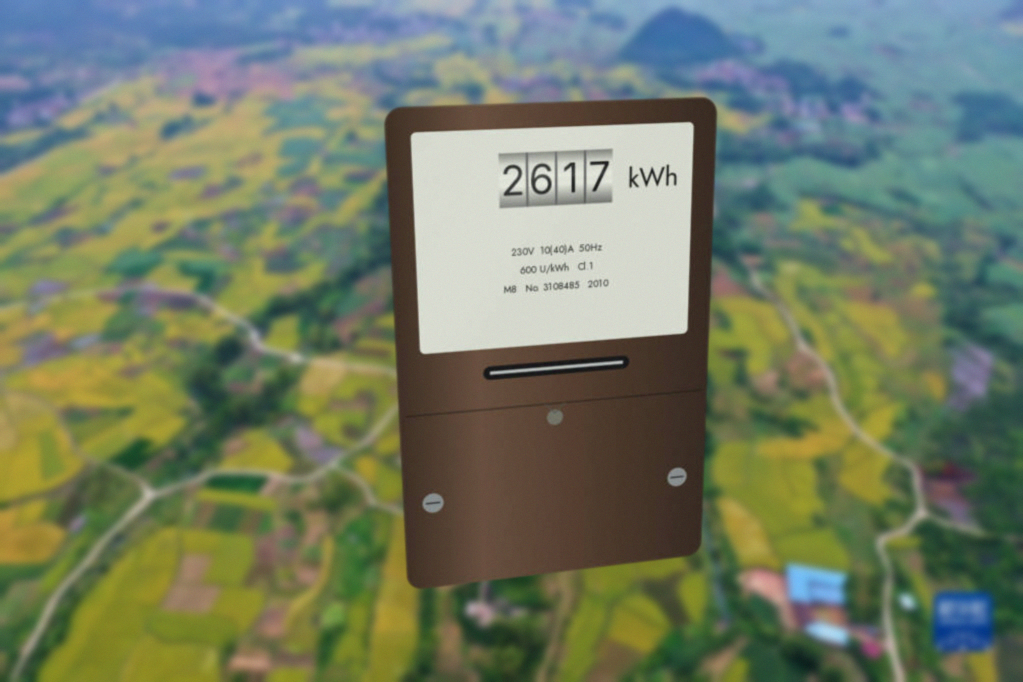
2617 kWh
